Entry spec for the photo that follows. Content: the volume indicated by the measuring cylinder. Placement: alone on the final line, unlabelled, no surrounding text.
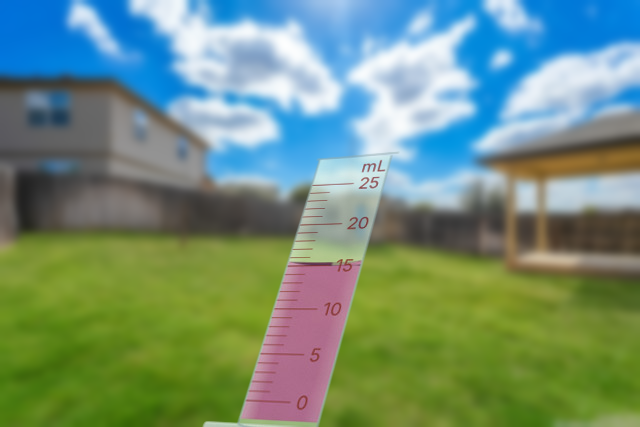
15 mL
